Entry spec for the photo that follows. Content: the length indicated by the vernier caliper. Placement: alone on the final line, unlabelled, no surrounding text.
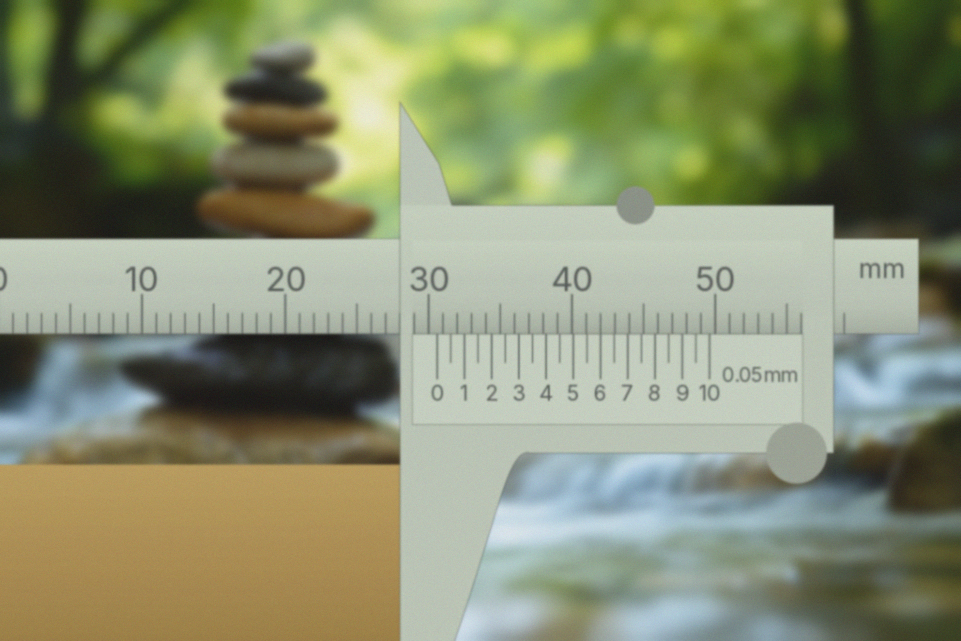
30.6 mm
